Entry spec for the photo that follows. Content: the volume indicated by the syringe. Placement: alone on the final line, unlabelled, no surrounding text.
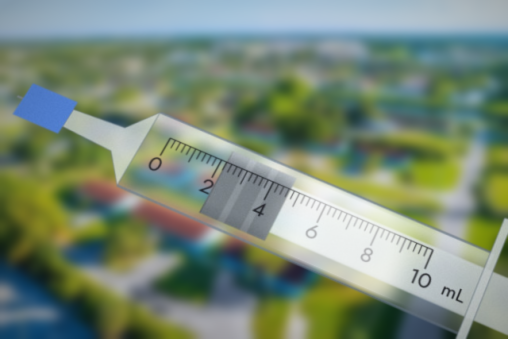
2.2 mL
